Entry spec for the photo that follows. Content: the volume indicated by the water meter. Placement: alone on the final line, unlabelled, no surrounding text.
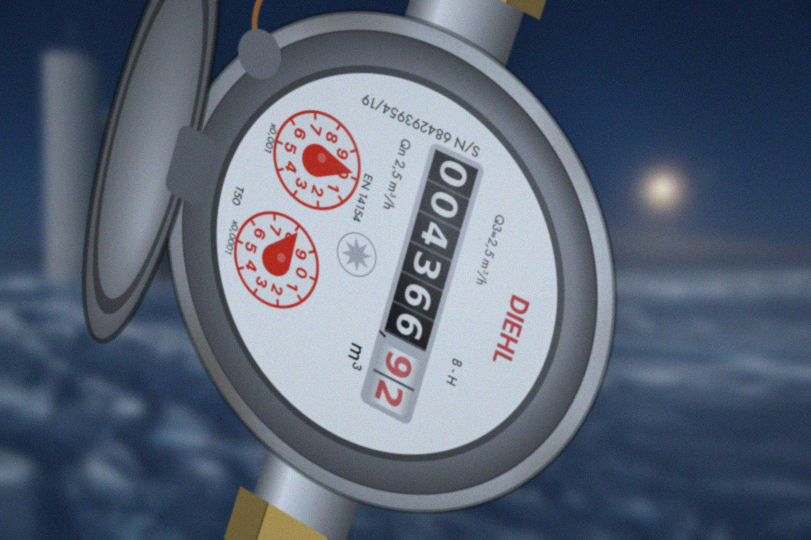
4366.9198 m³
